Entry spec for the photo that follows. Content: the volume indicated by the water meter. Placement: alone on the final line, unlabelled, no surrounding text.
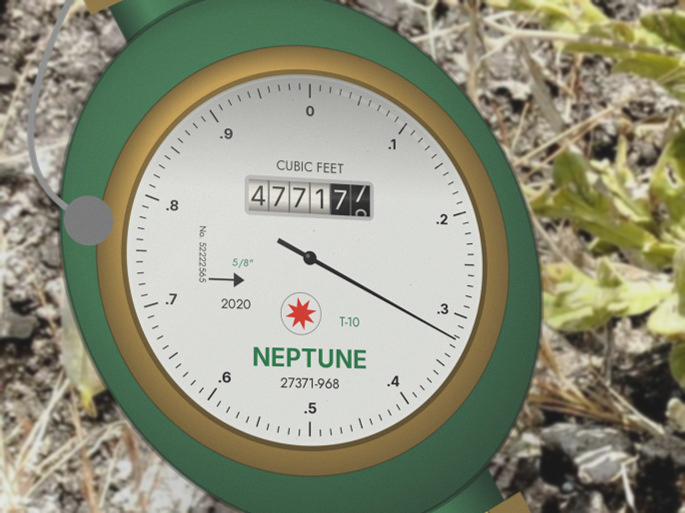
477177.32 ft³
